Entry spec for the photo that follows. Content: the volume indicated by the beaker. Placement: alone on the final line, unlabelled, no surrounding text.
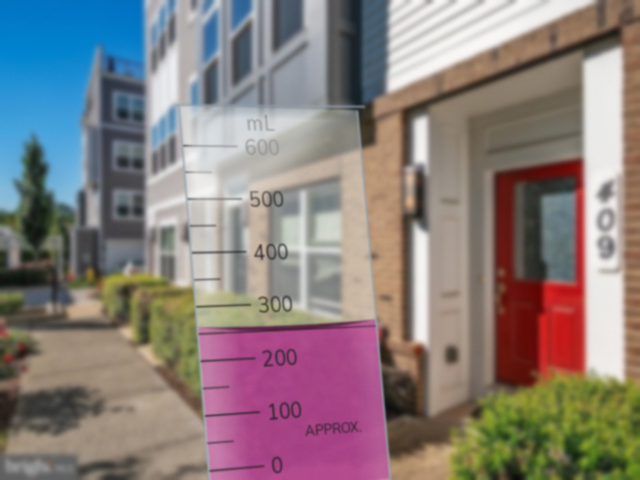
250 mL
